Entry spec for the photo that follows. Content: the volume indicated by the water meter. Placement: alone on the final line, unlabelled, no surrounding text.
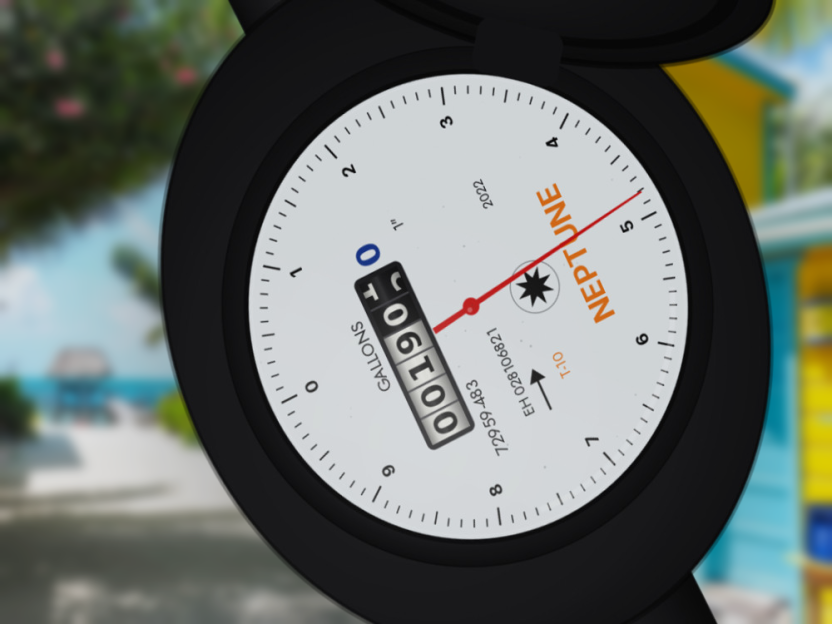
19014.8 gal
